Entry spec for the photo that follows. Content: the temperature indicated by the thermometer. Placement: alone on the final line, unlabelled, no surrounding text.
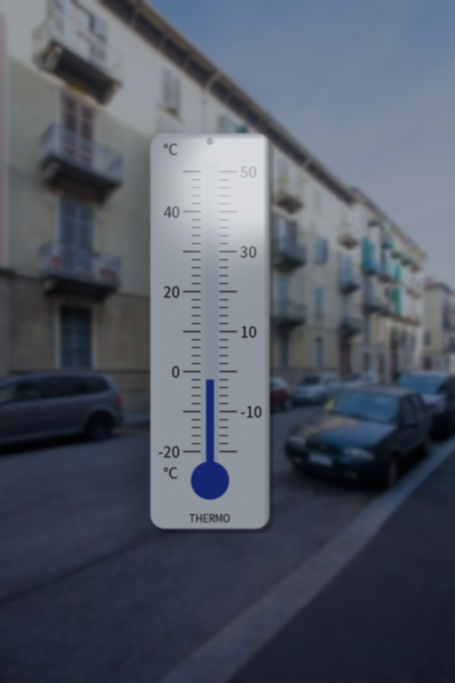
-2 °C
